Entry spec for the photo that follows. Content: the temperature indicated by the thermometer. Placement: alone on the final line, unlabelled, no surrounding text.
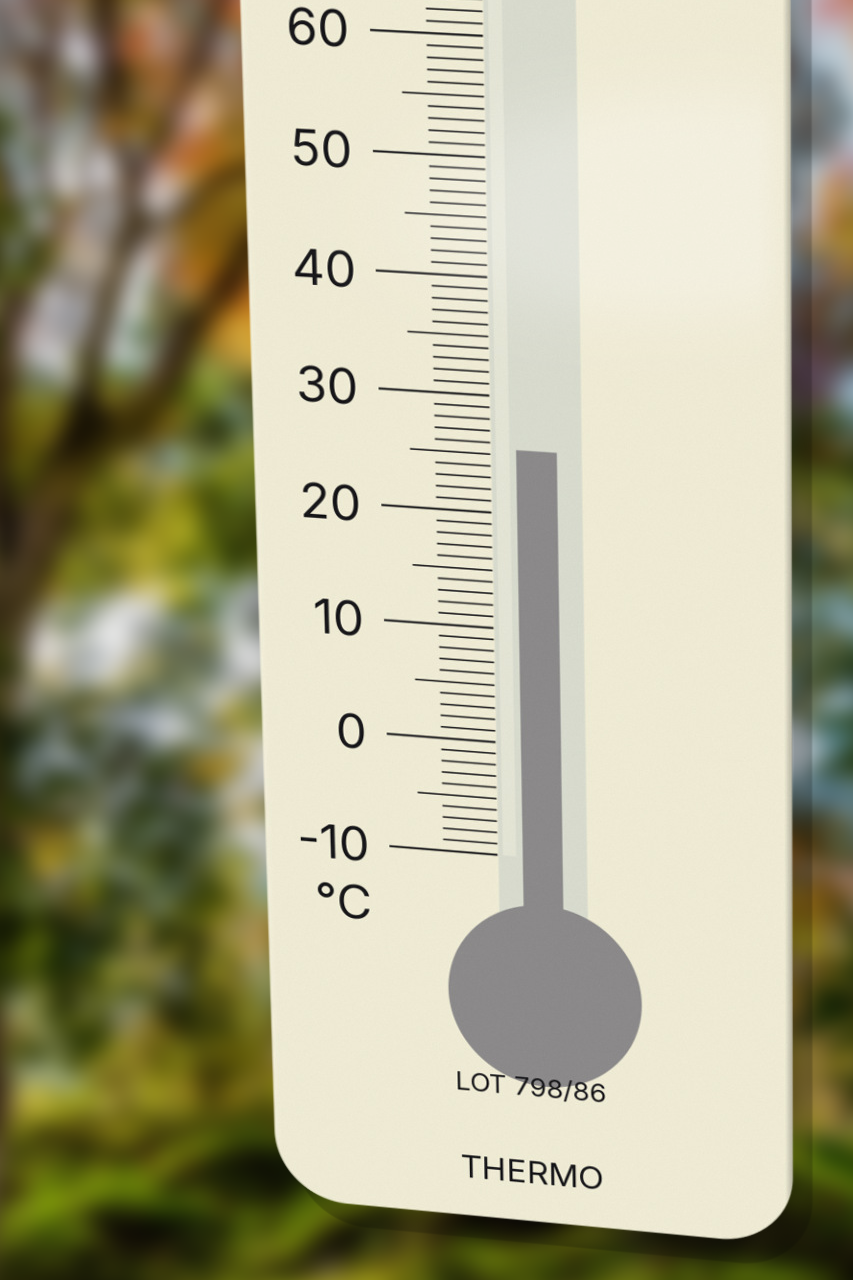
25.5 °C
